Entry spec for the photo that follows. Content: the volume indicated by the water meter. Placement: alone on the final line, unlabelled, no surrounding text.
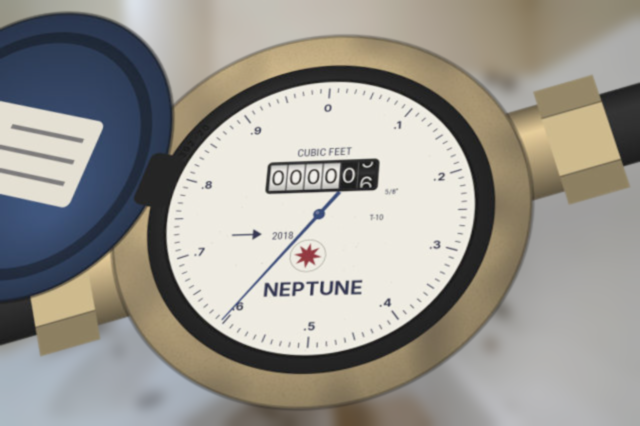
5.60 ft³
